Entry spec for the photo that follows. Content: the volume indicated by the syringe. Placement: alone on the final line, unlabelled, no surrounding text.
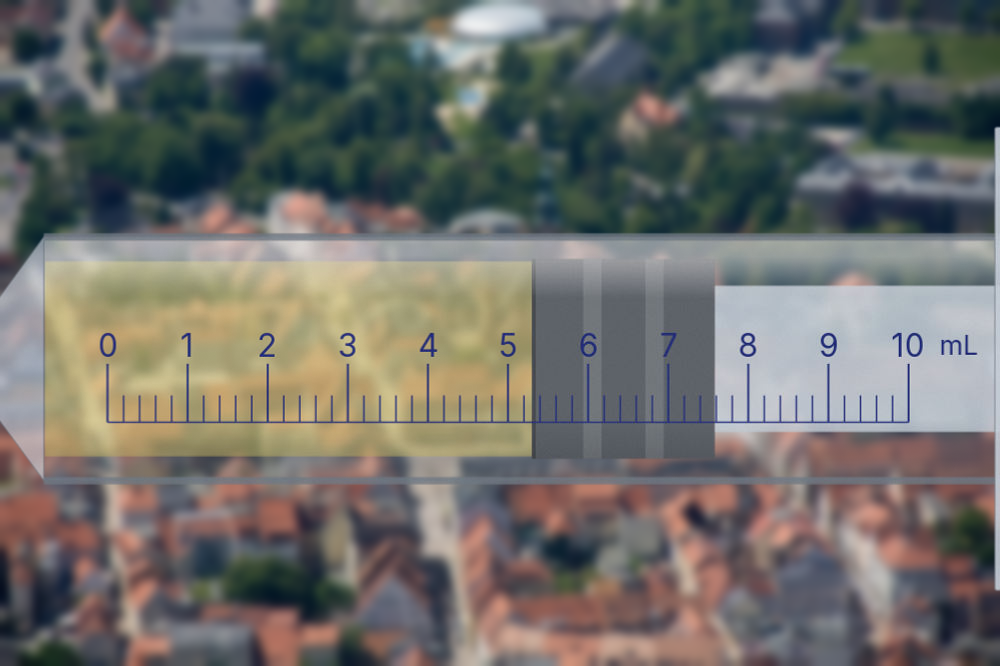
5.3 mL
